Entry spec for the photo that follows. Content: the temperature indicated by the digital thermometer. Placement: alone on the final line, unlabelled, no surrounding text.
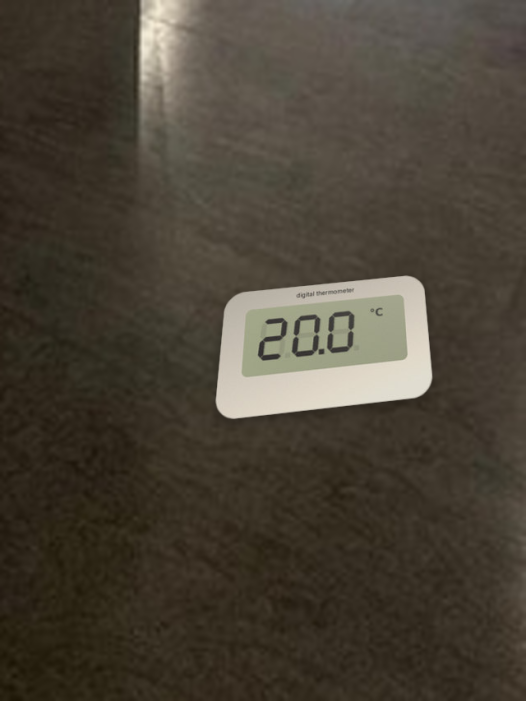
20.0 °C
